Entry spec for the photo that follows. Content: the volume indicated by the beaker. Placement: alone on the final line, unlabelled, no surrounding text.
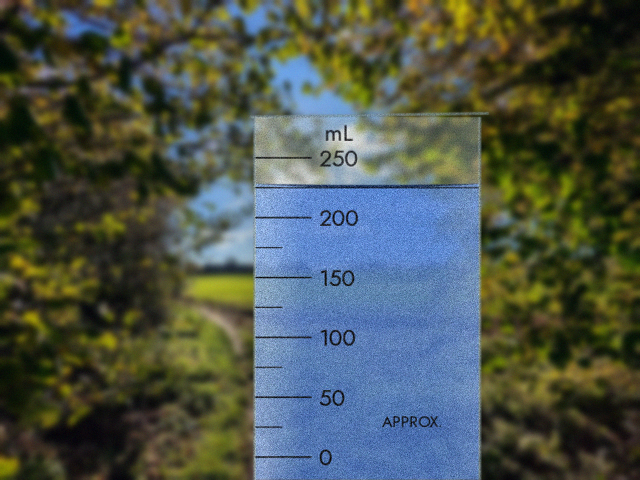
225 mL
